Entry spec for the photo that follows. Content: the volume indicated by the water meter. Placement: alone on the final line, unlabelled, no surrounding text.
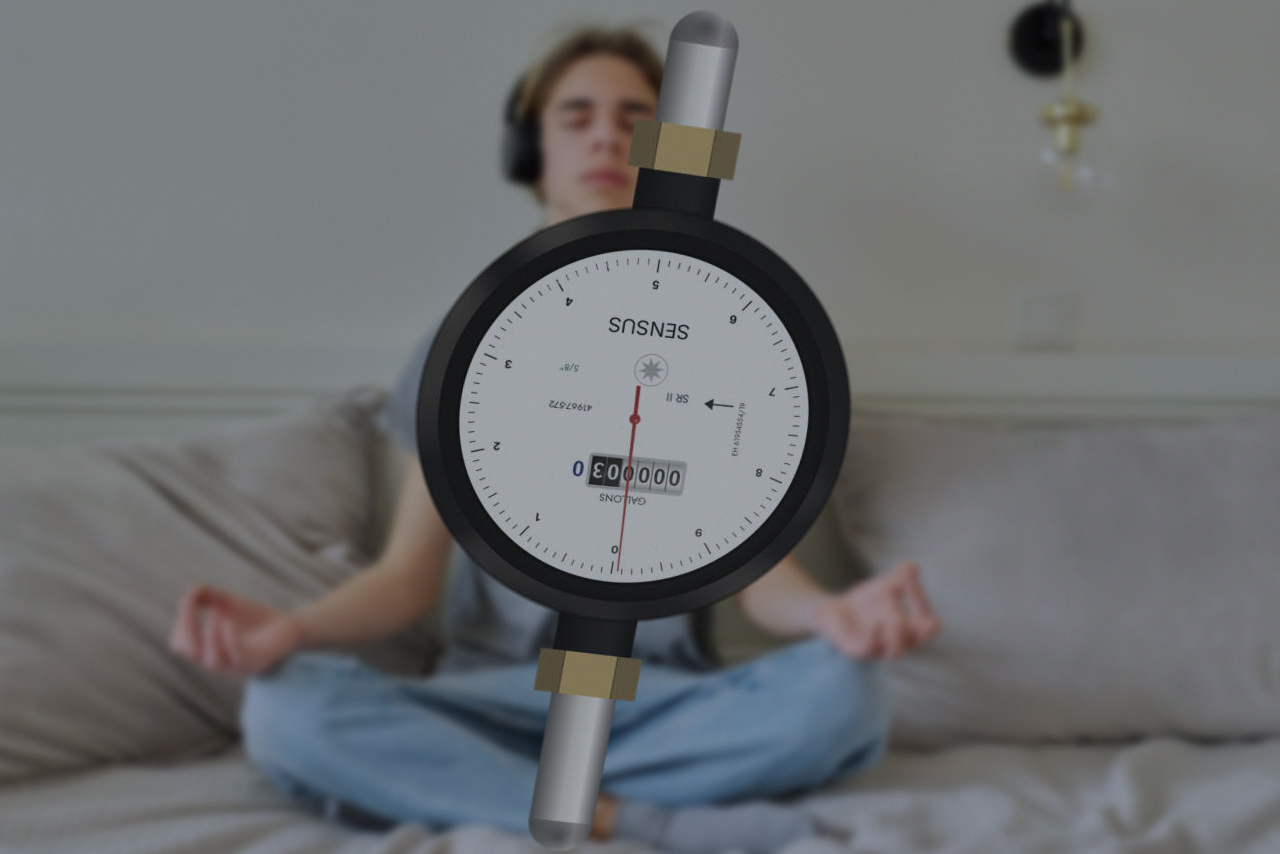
29.9 gal
